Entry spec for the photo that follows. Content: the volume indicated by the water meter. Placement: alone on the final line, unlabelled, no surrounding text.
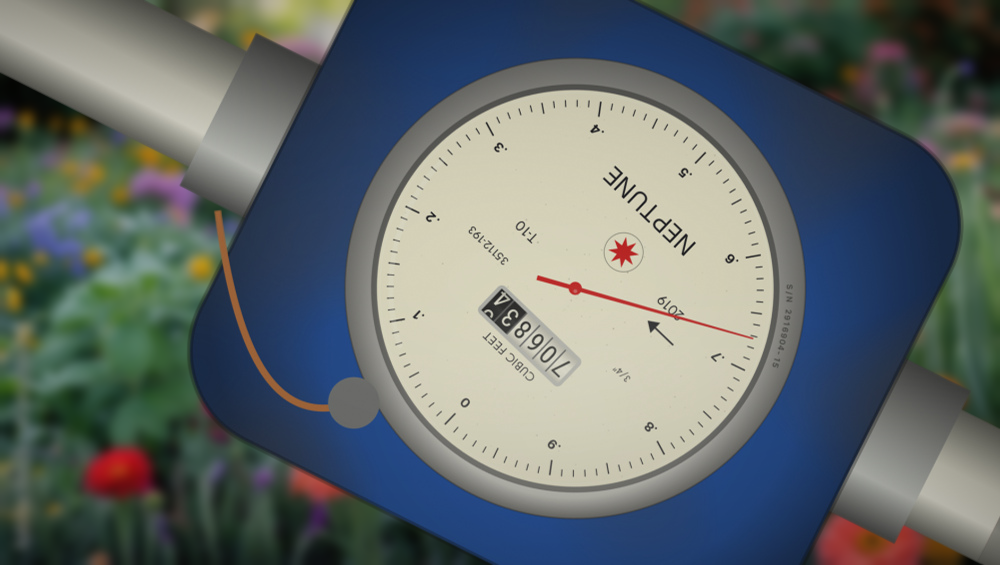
706833.67 ft³
